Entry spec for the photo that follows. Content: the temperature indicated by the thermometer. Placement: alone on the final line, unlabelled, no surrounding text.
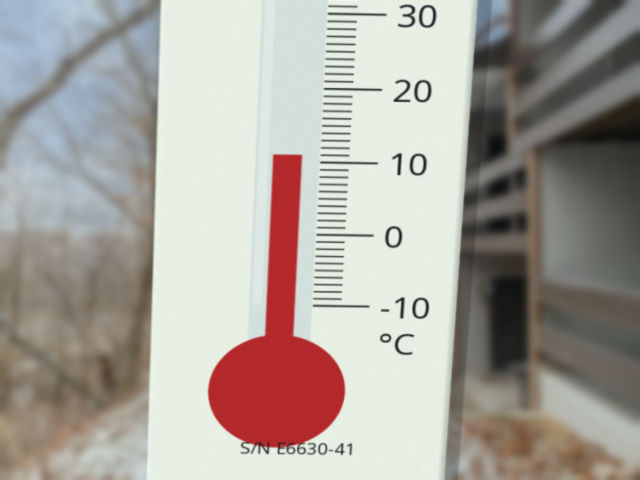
11 °C
